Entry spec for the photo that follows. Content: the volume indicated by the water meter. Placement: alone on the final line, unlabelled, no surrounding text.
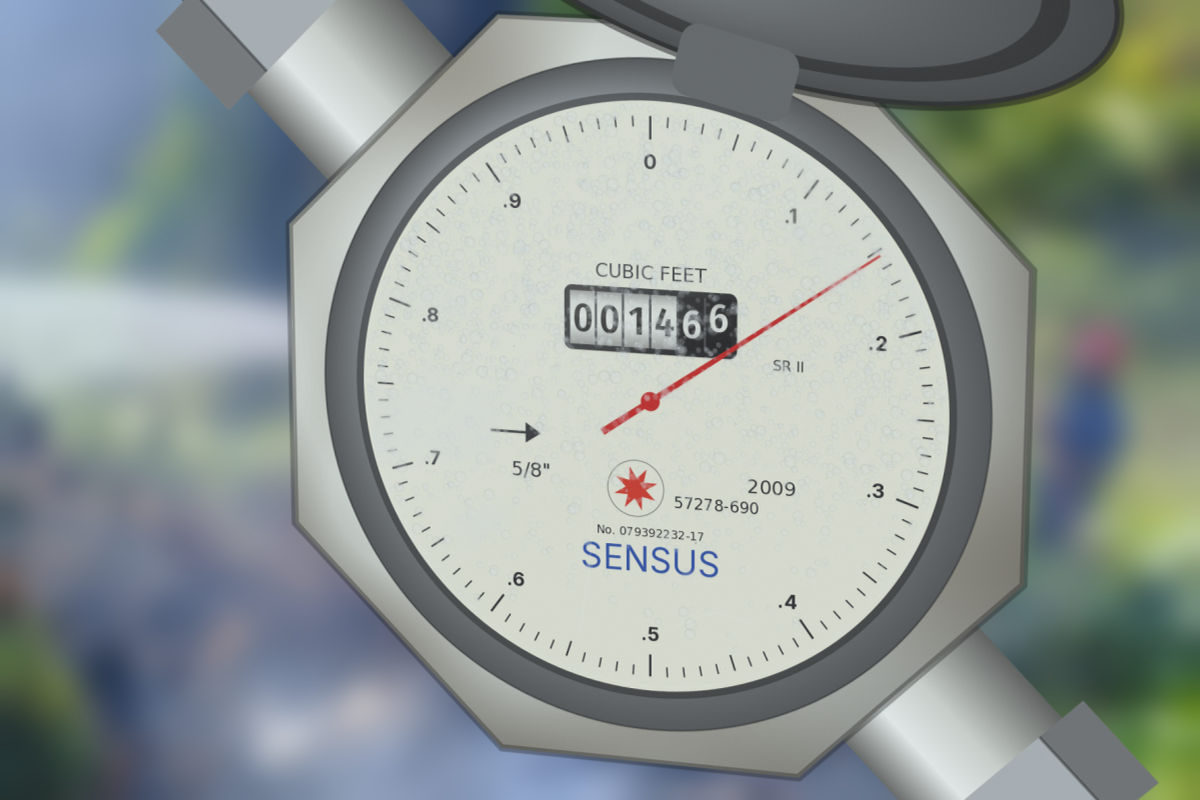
1466.15 ft³
